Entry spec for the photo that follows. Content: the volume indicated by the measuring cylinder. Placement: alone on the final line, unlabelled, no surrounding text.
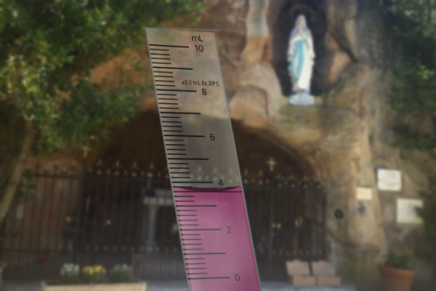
3.6 mL
